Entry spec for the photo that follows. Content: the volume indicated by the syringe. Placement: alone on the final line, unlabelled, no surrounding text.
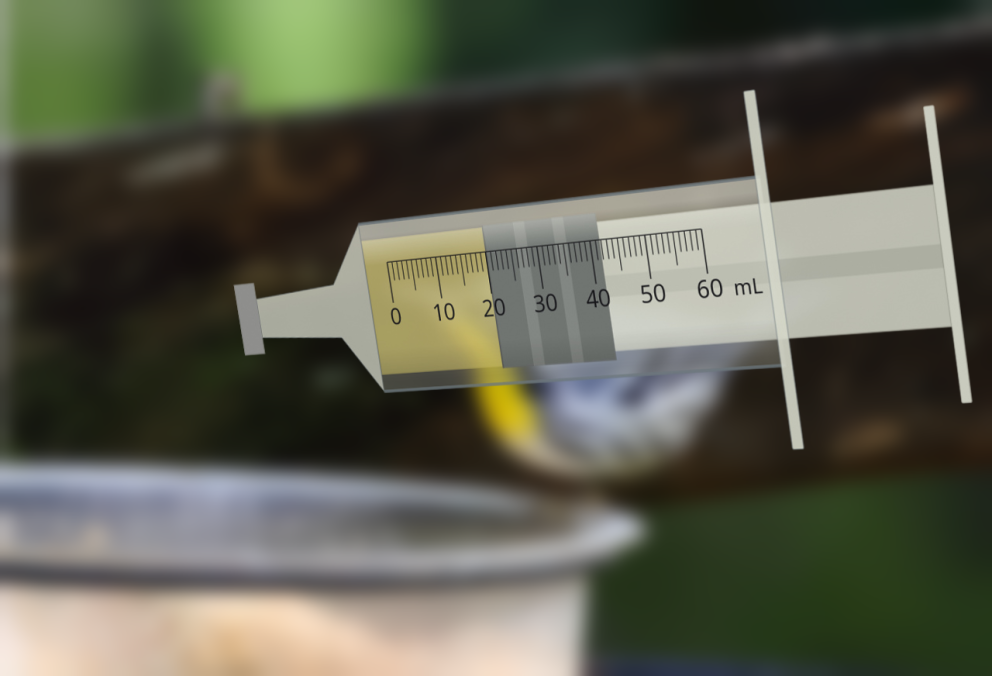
20 mL
